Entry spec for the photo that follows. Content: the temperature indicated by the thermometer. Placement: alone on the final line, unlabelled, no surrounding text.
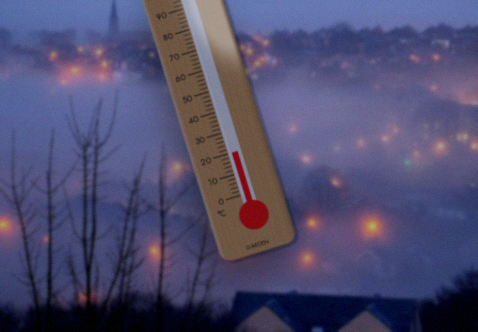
20 °C
